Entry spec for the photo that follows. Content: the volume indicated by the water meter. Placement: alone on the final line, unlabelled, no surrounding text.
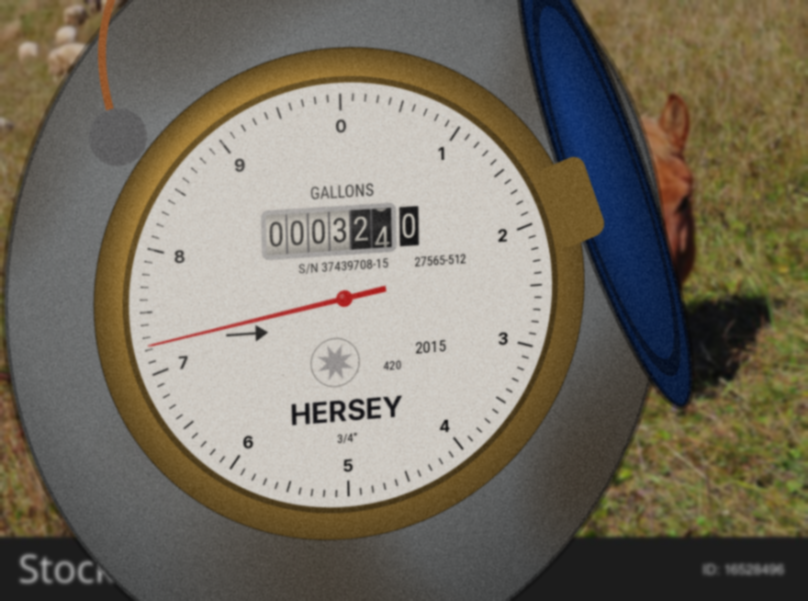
3237.2 gal
